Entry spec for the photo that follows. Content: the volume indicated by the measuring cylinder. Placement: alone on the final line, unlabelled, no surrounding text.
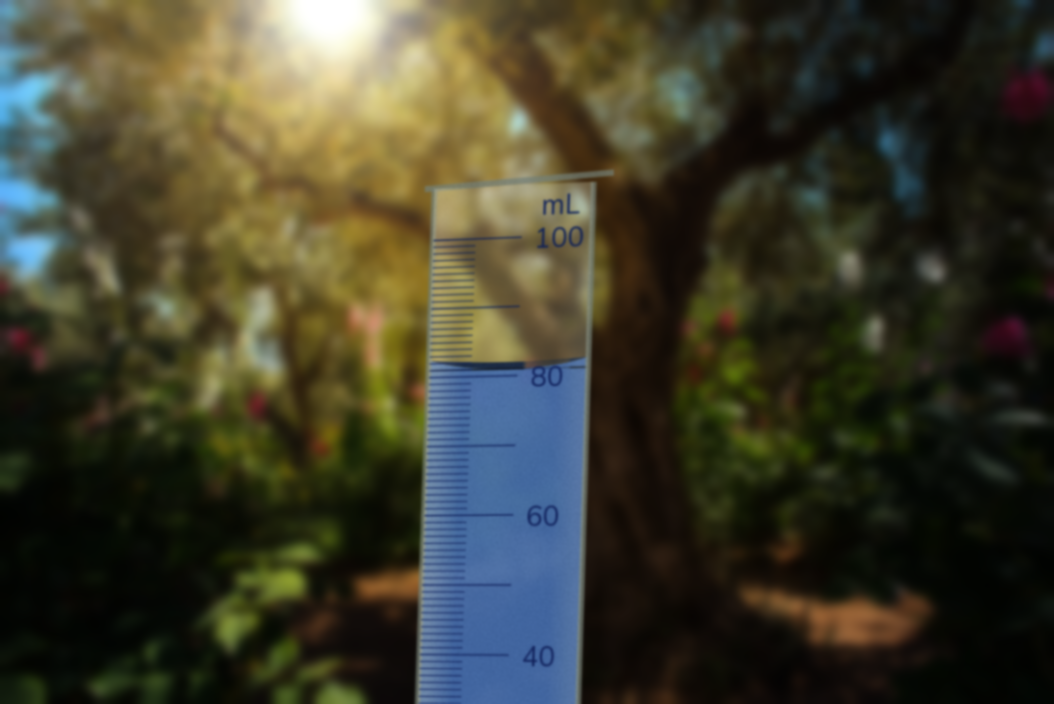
81 mL
